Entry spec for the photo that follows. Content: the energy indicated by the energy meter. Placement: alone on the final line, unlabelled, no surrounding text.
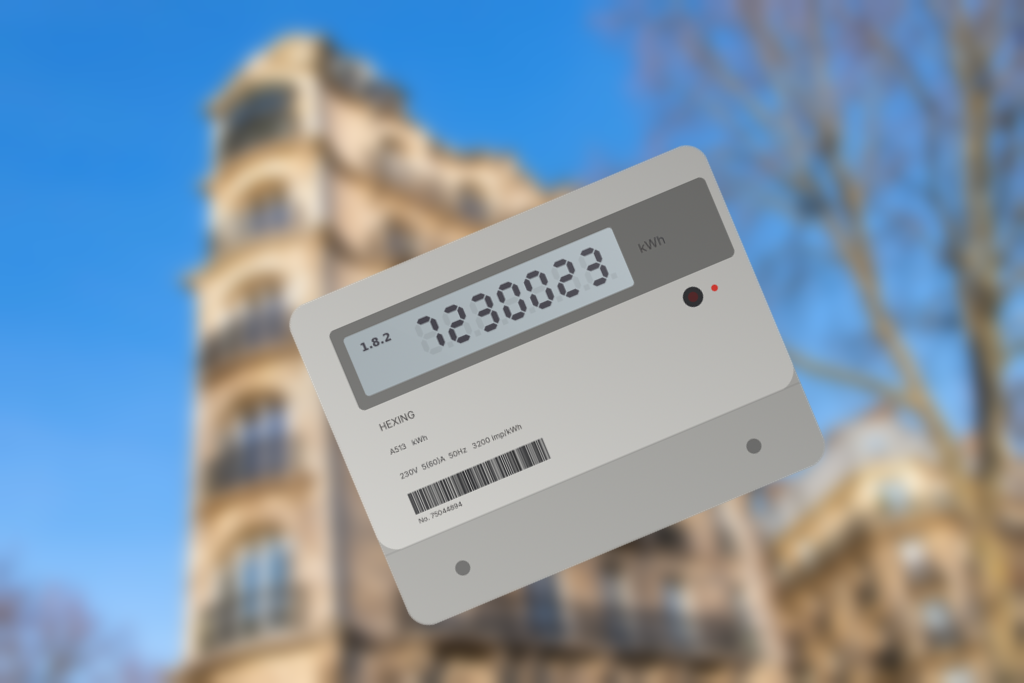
7230023 kWh
